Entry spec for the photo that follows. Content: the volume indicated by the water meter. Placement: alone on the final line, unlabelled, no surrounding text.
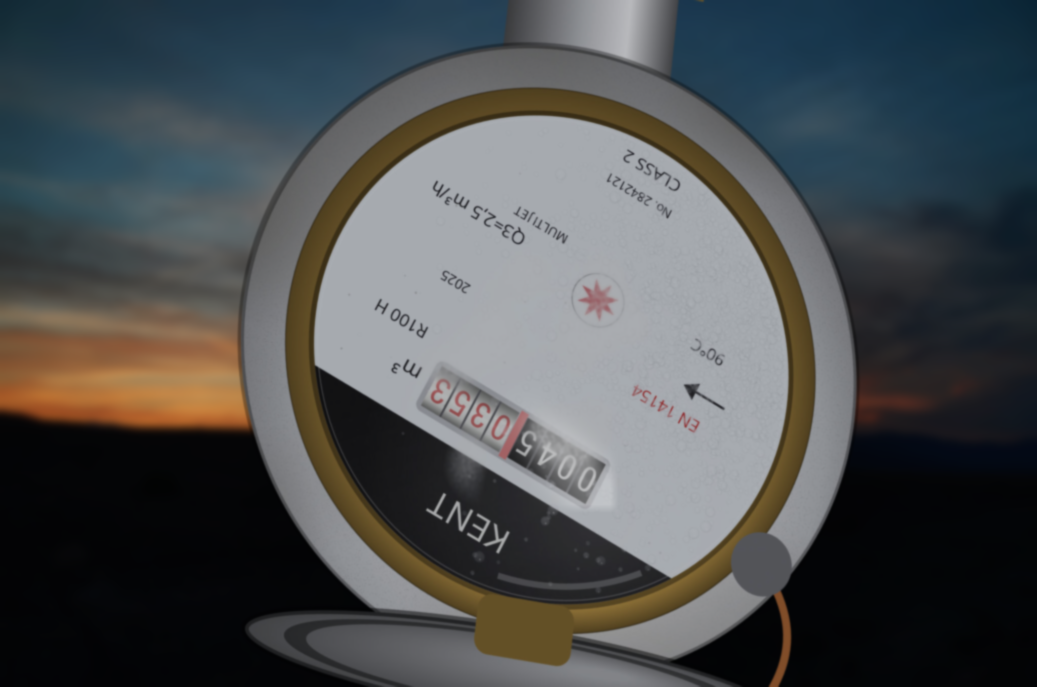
45.0353 m³
